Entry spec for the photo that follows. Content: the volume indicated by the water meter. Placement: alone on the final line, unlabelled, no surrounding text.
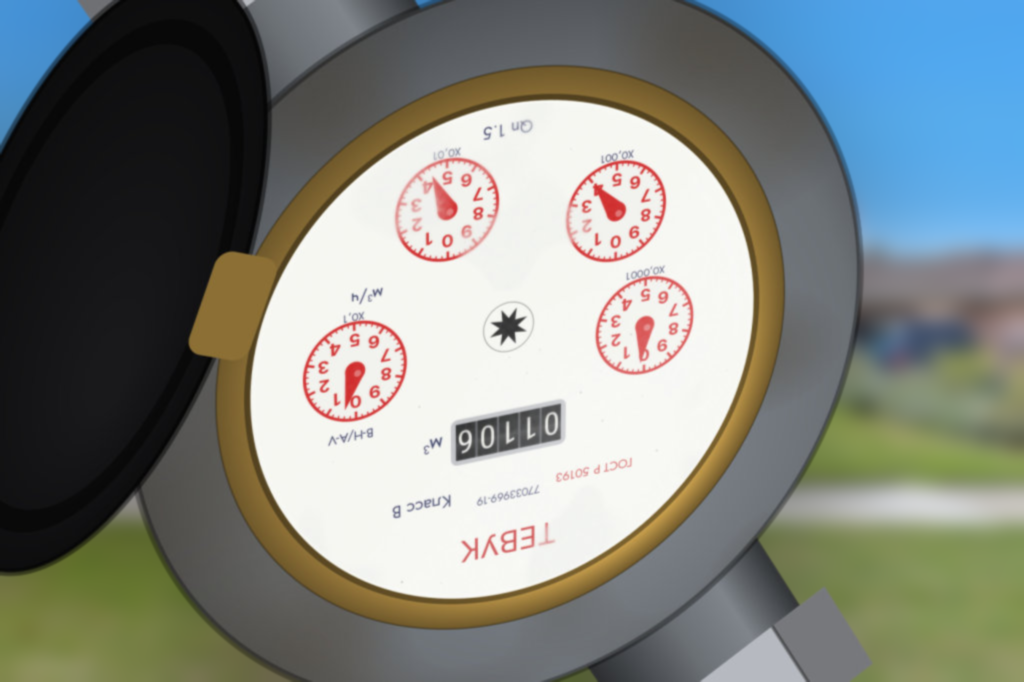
1106.0440 m³
